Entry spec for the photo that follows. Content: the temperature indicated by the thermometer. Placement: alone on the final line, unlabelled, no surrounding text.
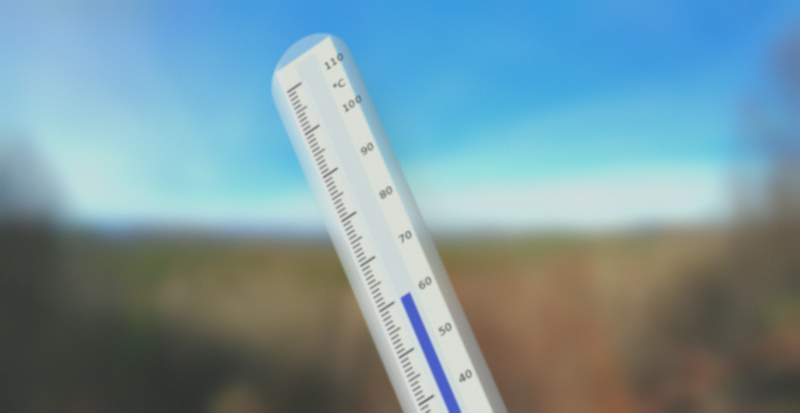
60 °C
